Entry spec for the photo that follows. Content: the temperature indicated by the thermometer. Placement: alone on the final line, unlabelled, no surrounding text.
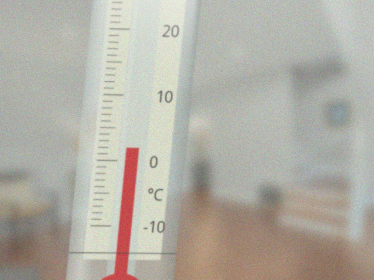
2 °C
